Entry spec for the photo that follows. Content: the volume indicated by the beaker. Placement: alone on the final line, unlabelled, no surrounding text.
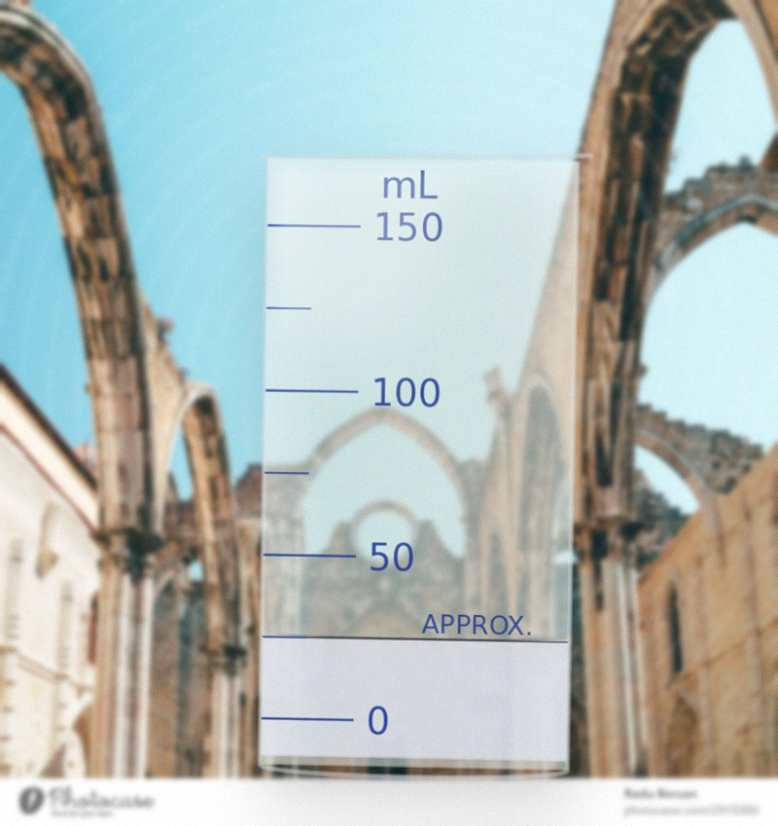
25 mL
